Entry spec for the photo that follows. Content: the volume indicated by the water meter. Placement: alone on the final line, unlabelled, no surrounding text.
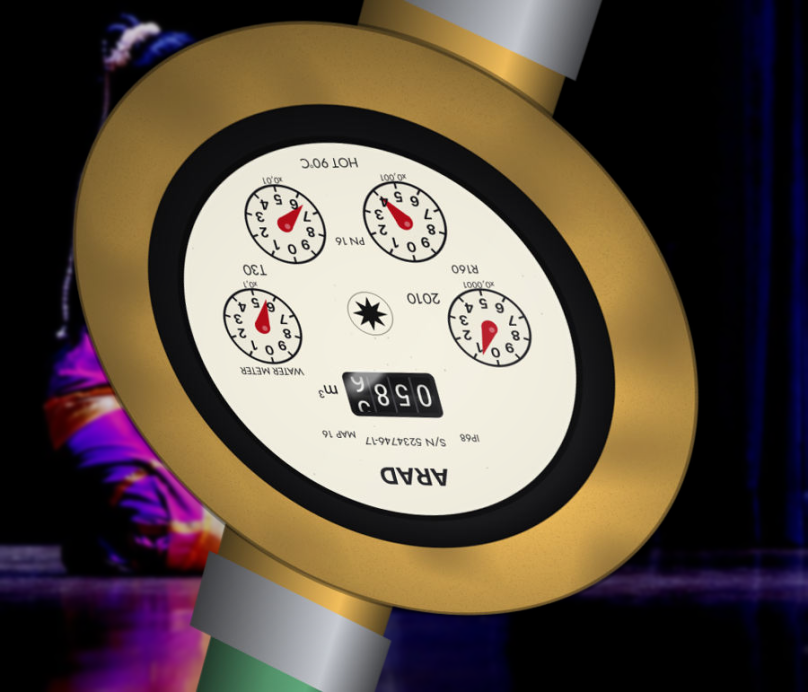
585.5640 m³
